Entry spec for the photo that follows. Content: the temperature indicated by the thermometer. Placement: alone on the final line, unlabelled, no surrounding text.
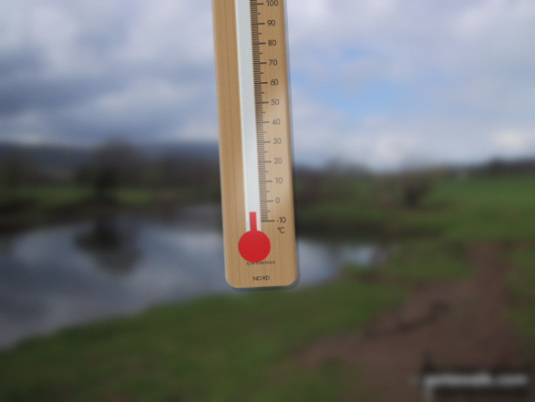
-5 °C
